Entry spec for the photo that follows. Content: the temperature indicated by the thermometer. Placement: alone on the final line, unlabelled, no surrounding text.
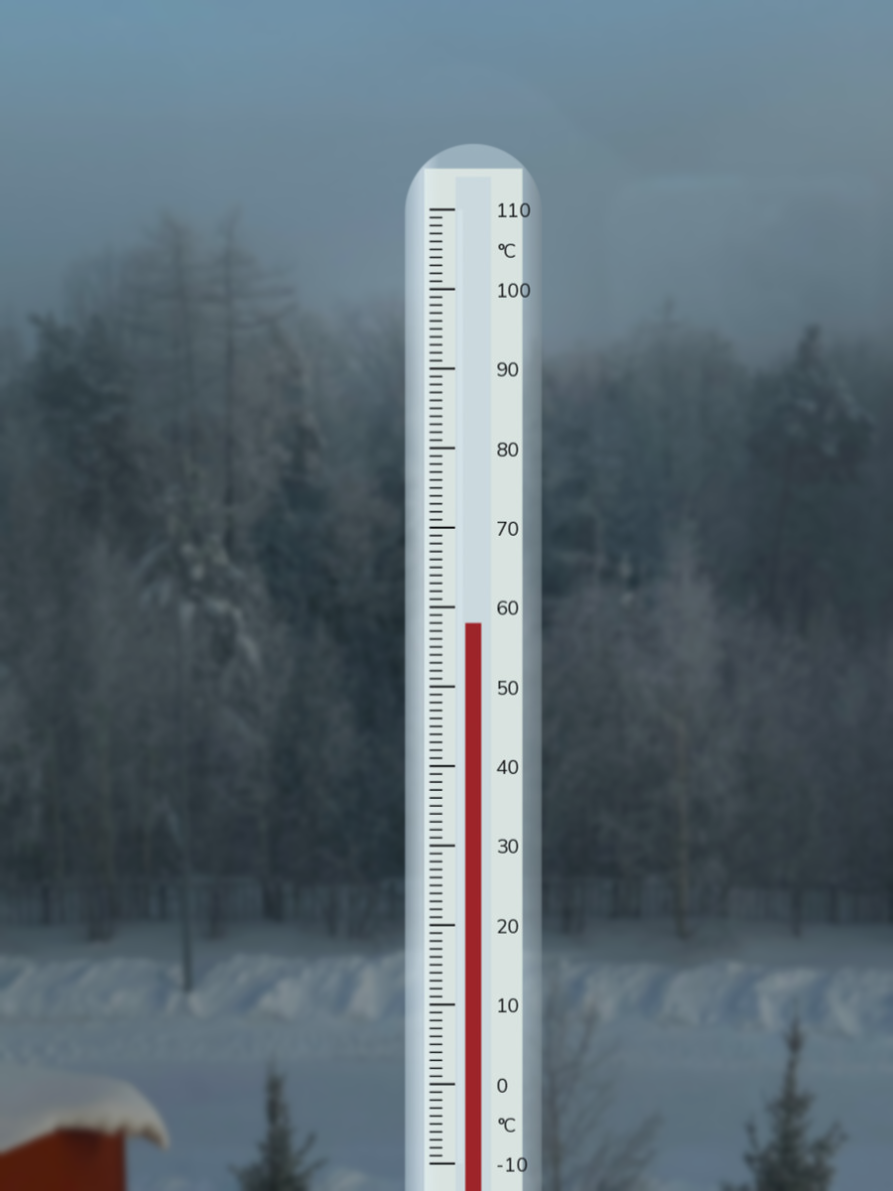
58 °C
